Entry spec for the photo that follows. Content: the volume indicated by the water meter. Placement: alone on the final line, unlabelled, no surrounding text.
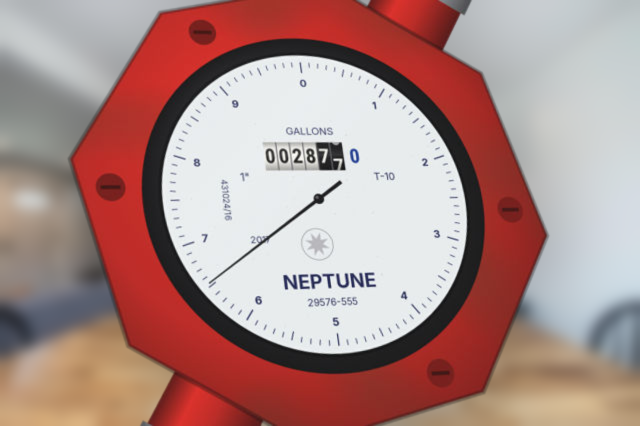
28766.5 gal
